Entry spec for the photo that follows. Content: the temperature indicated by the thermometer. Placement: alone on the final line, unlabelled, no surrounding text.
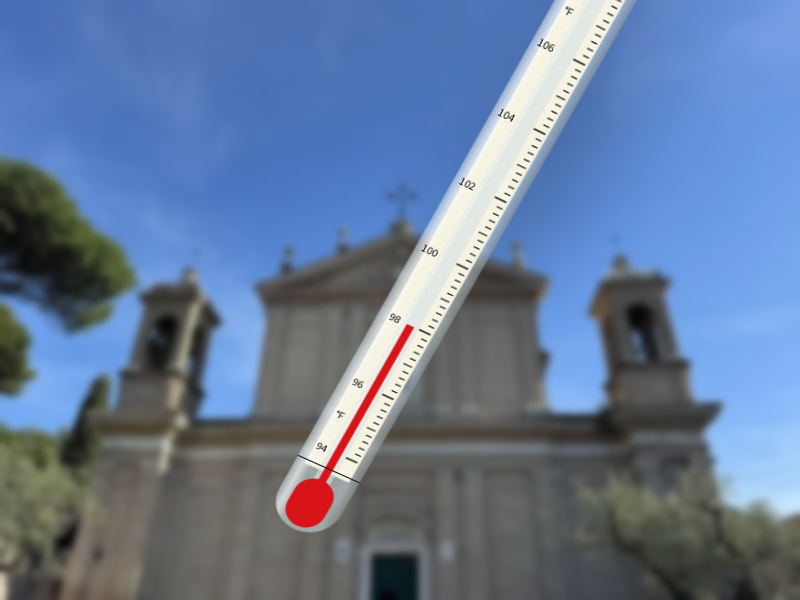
98 °F
